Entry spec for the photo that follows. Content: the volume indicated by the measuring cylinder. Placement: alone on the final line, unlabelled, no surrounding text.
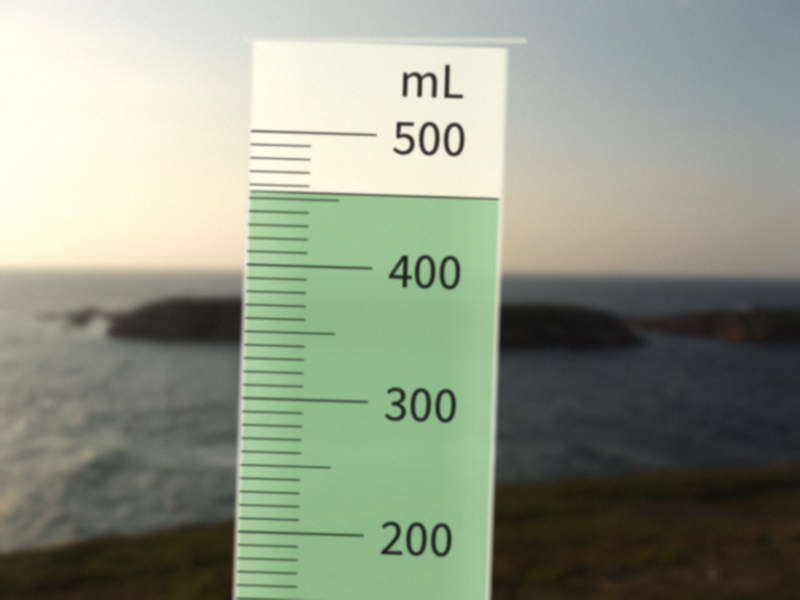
455 mL
